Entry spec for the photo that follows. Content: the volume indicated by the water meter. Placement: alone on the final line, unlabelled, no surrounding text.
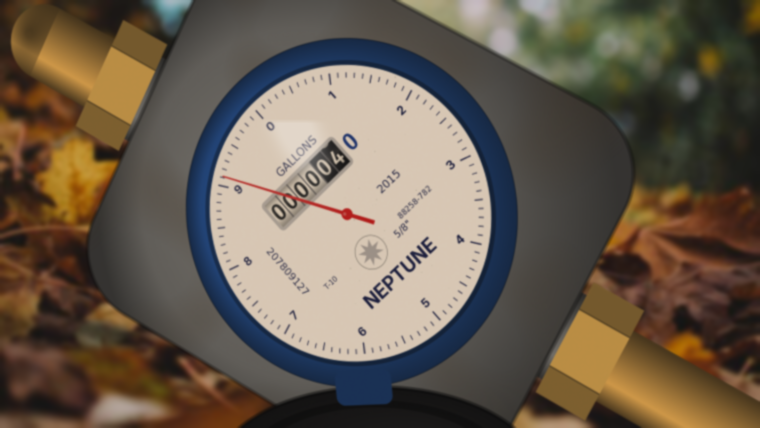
39.1 gal
